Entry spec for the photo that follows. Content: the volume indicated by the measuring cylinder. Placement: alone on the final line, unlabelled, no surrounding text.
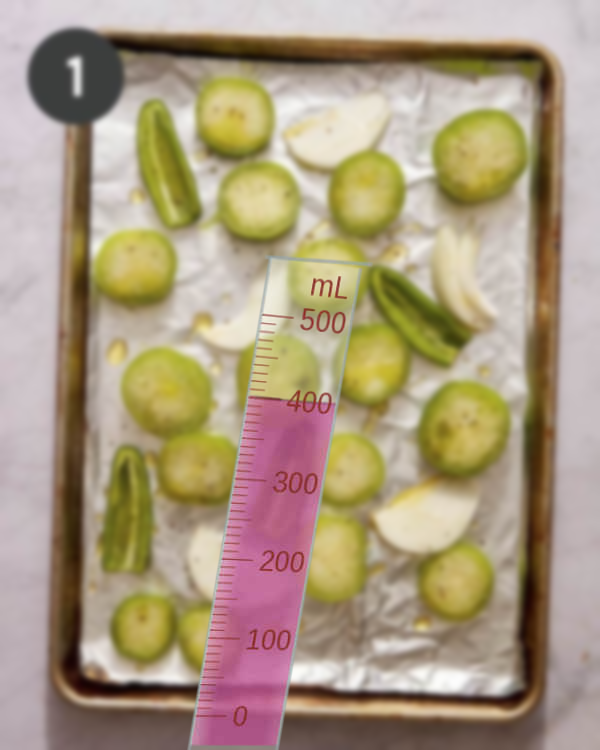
400 mL
